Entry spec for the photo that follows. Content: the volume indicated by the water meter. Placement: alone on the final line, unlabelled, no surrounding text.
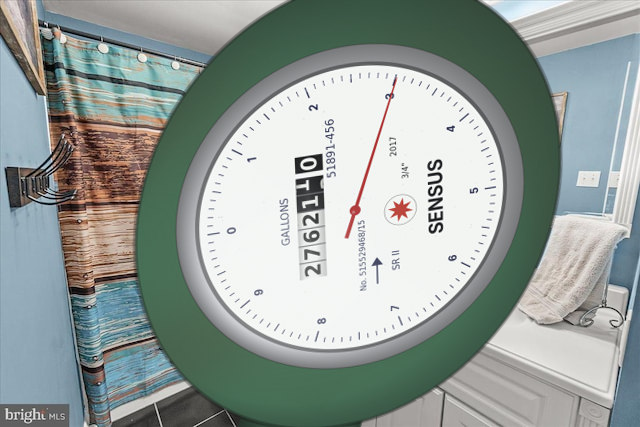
2762113.0 gal
